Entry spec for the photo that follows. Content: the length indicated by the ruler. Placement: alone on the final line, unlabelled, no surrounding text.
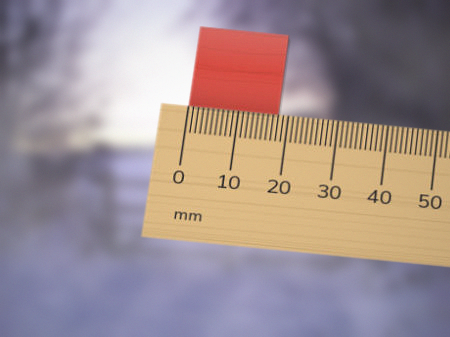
18 mm
